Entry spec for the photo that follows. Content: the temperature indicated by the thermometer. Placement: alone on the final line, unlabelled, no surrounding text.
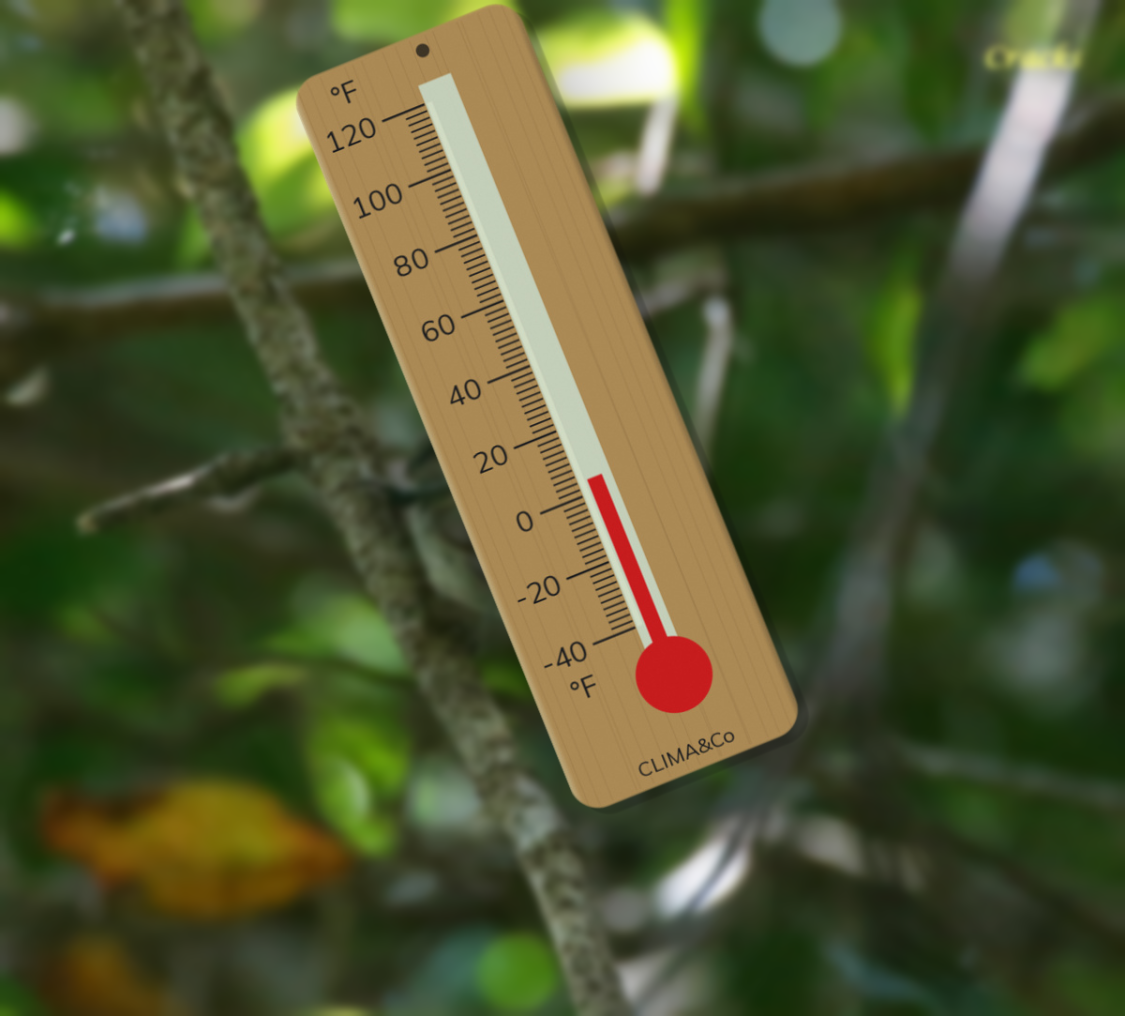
4 °F
